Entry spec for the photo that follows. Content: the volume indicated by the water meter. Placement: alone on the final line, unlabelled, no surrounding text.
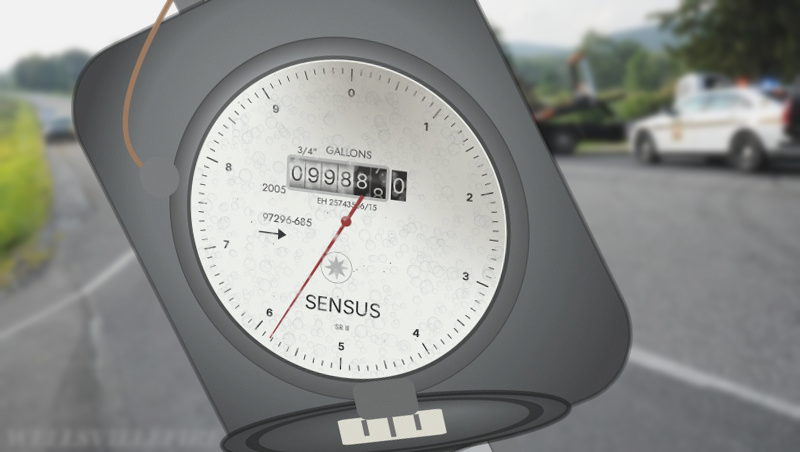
998875.8 gal
